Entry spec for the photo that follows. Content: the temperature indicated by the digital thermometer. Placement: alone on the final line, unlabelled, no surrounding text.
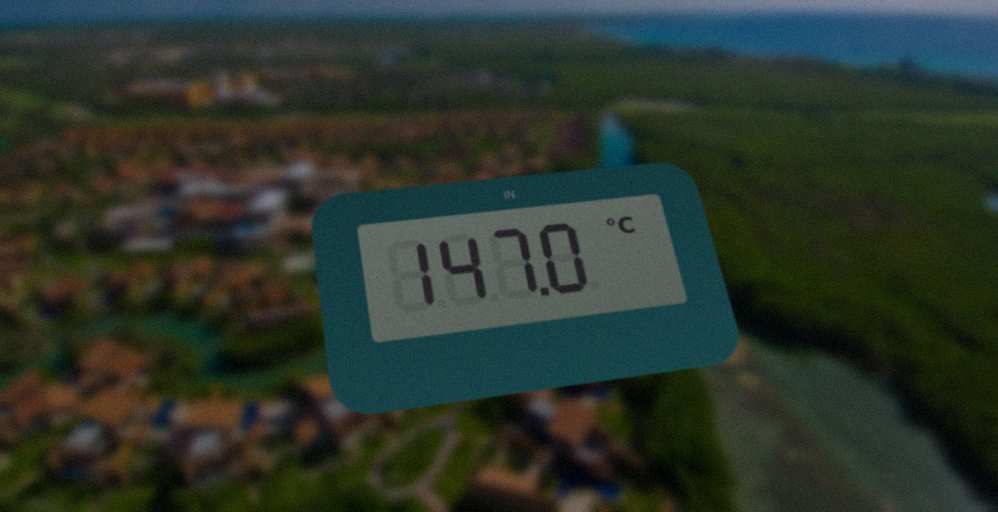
147.0 °C
